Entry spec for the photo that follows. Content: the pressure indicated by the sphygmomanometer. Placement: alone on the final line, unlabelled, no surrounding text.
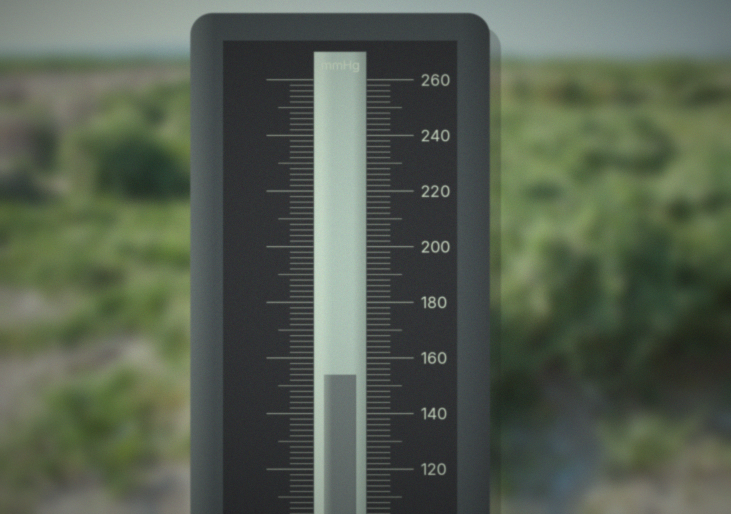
154 mmHg
